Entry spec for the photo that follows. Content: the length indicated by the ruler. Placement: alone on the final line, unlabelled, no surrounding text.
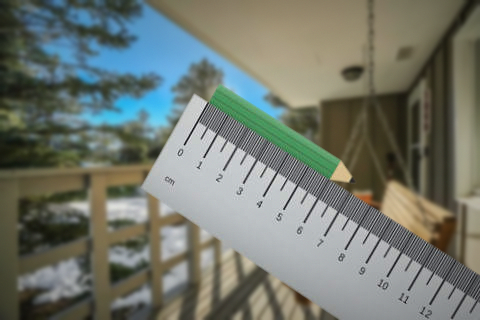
7 cm
